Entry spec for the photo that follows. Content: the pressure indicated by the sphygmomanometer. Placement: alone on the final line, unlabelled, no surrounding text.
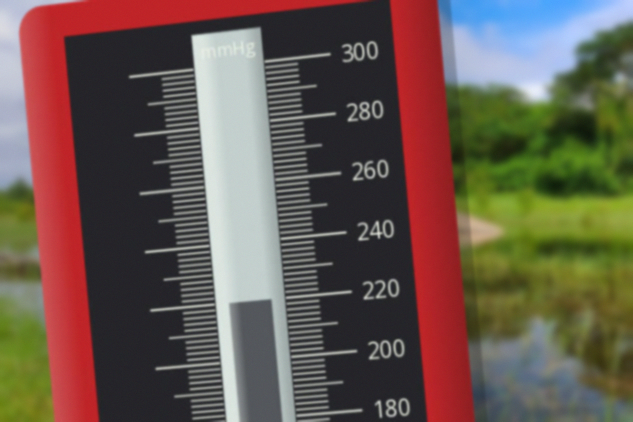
220 mmHg
